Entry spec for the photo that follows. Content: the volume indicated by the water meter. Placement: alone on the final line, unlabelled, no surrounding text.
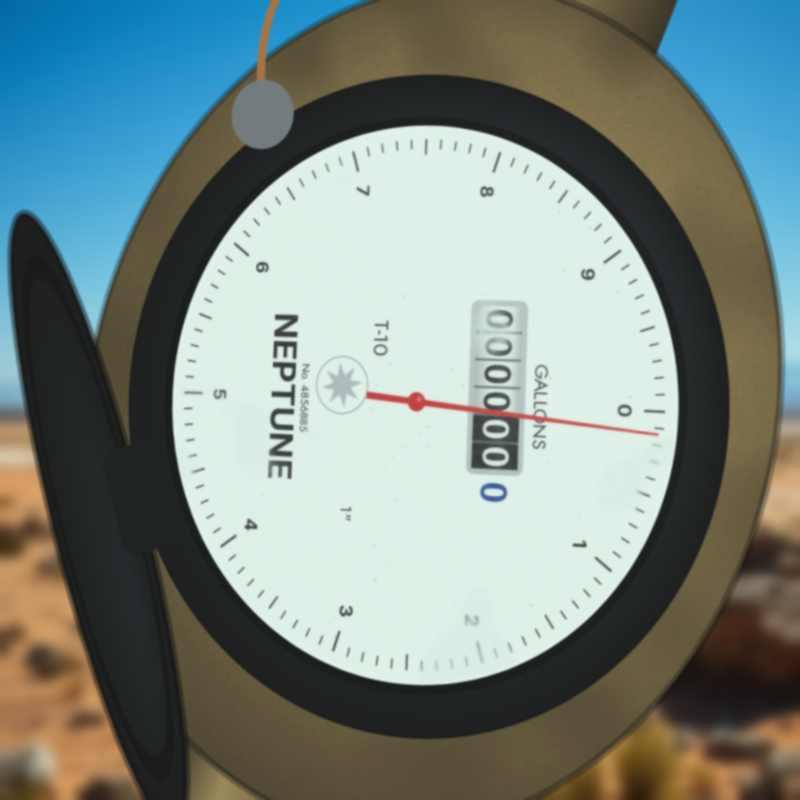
0.1 gal
